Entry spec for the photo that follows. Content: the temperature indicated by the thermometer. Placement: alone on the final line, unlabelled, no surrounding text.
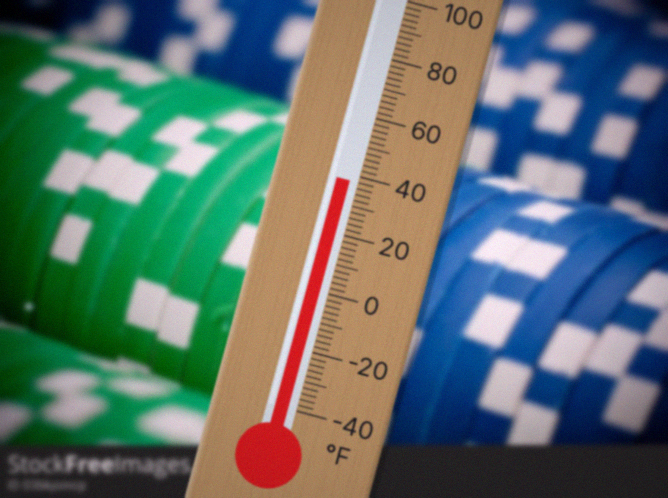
38 °F
